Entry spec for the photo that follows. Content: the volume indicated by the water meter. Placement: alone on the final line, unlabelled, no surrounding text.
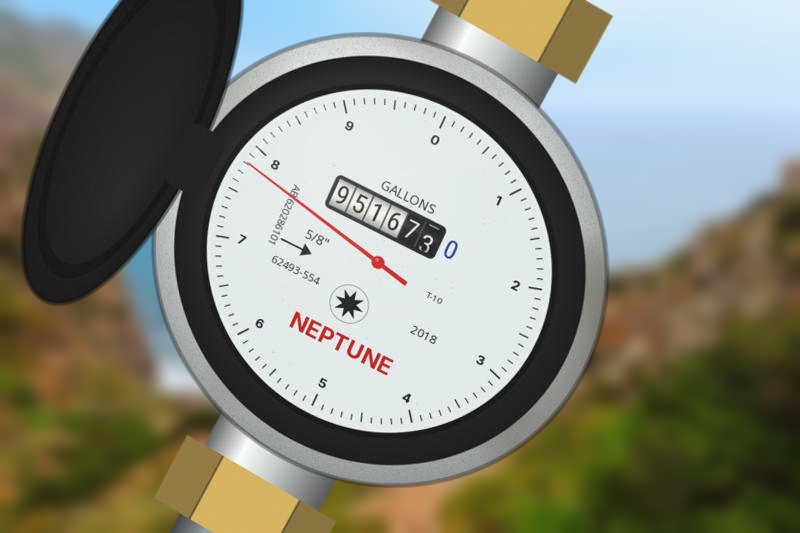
9516727.8 gal
